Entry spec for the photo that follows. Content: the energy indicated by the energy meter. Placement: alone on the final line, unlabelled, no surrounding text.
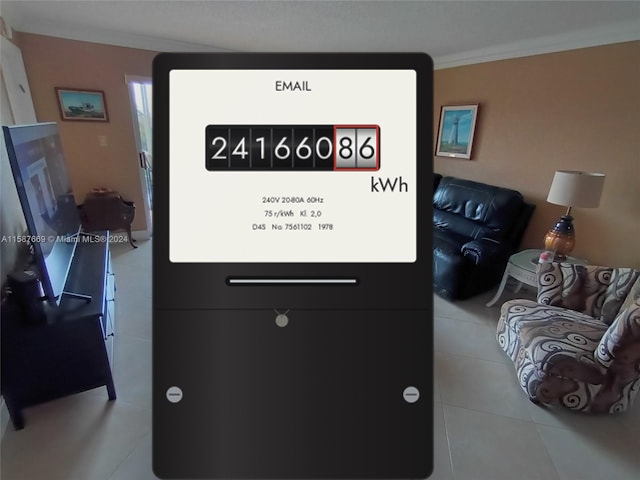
241660.86 kWh
